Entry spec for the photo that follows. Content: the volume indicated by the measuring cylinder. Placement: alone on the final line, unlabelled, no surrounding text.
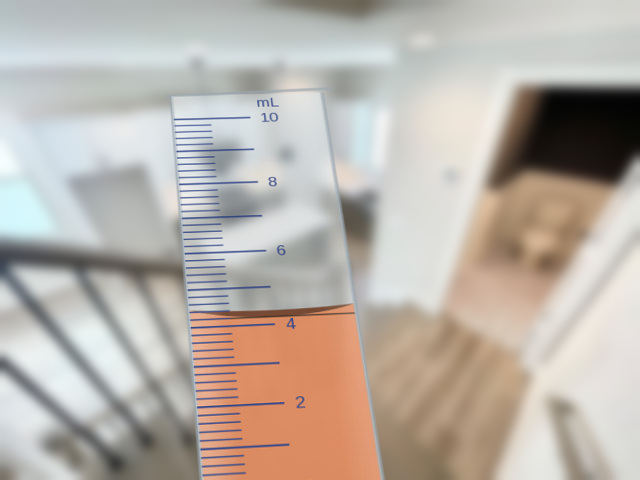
4.2 mL
